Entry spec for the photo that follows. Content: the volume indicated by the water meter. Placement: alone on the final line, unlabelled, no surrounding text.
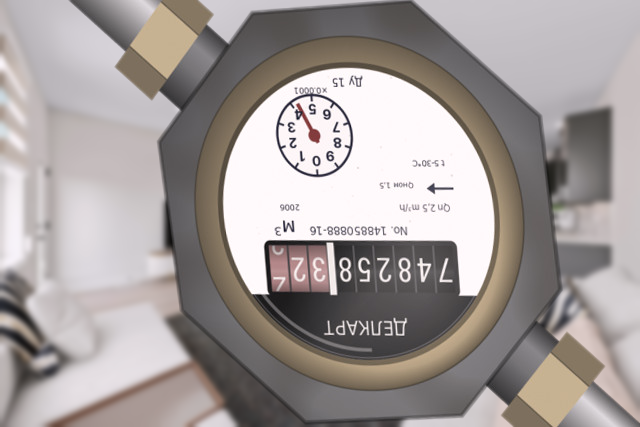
748258.3224 m³
